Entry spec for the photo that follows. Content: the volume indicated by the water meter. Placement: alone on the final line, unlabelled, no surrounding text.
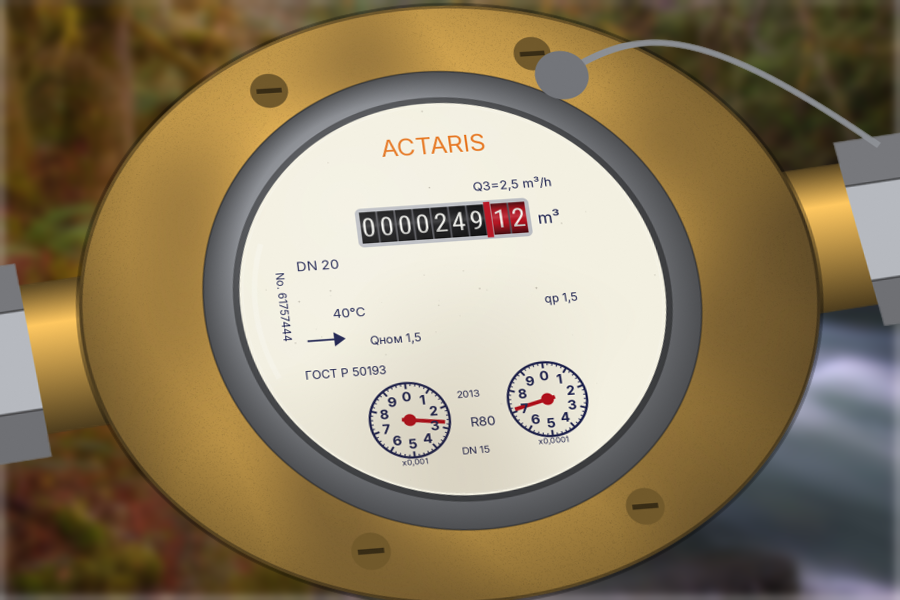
249.1227 m³
